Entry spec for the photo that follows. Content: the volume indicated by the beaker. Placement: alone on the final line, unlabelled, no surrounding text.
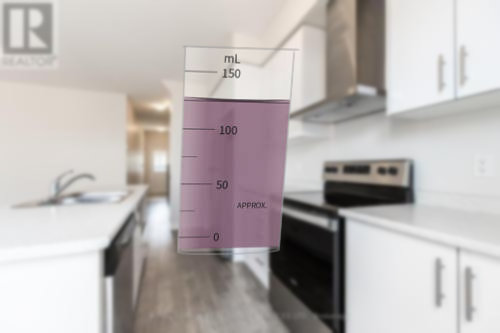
125 mL
